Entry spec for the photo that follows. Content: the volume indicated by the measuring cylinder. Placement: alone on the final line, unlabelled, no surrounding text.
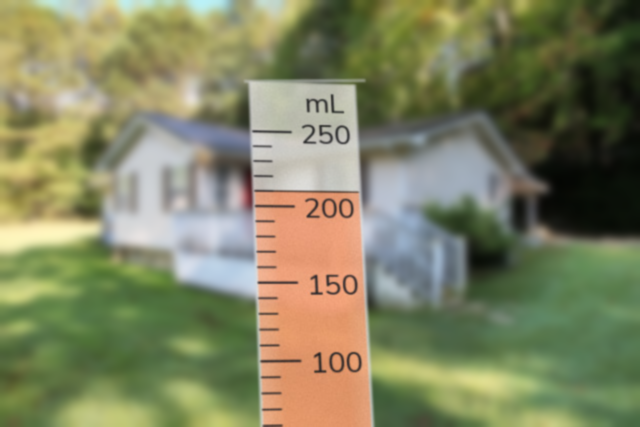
210 mL
